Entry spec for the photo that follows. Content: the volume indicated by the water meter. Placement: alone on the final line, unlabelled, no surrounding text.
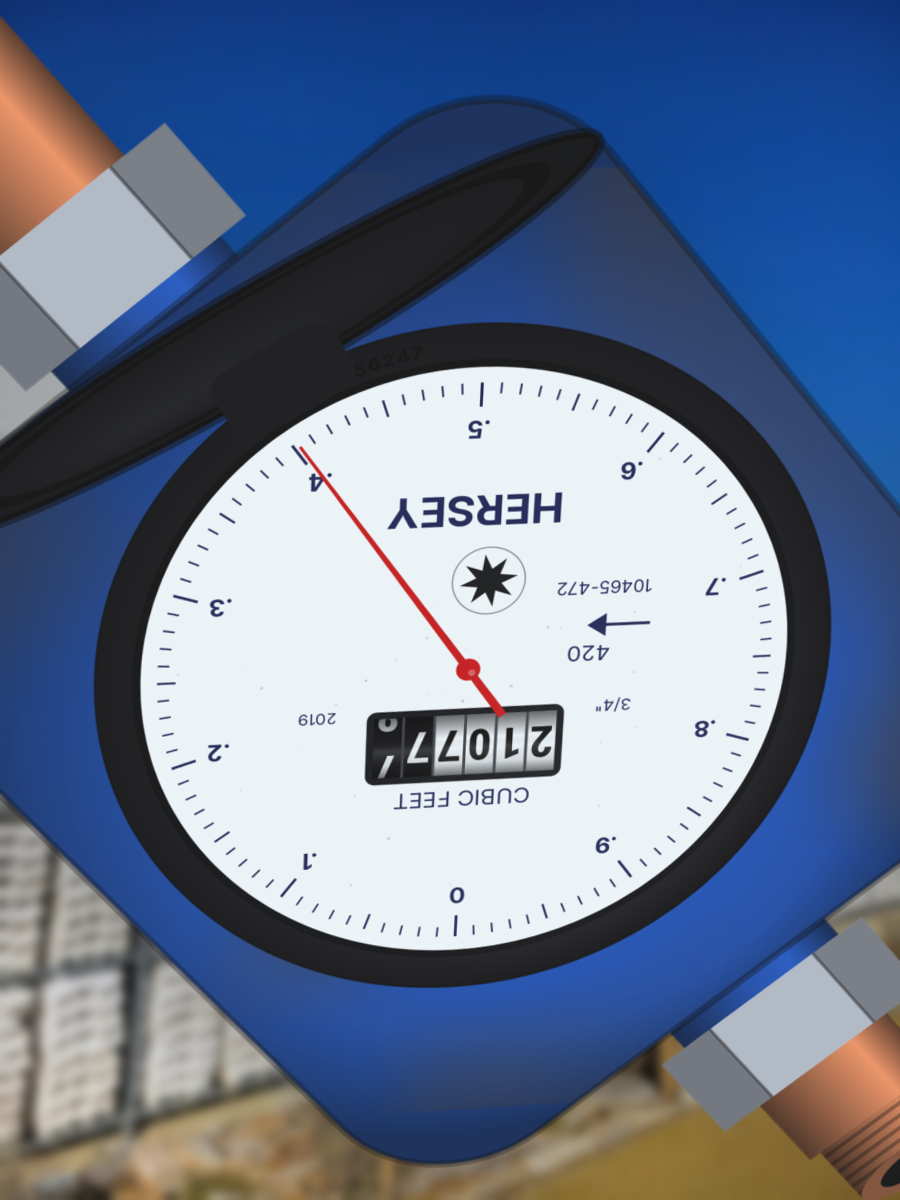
210777.40 ft³
